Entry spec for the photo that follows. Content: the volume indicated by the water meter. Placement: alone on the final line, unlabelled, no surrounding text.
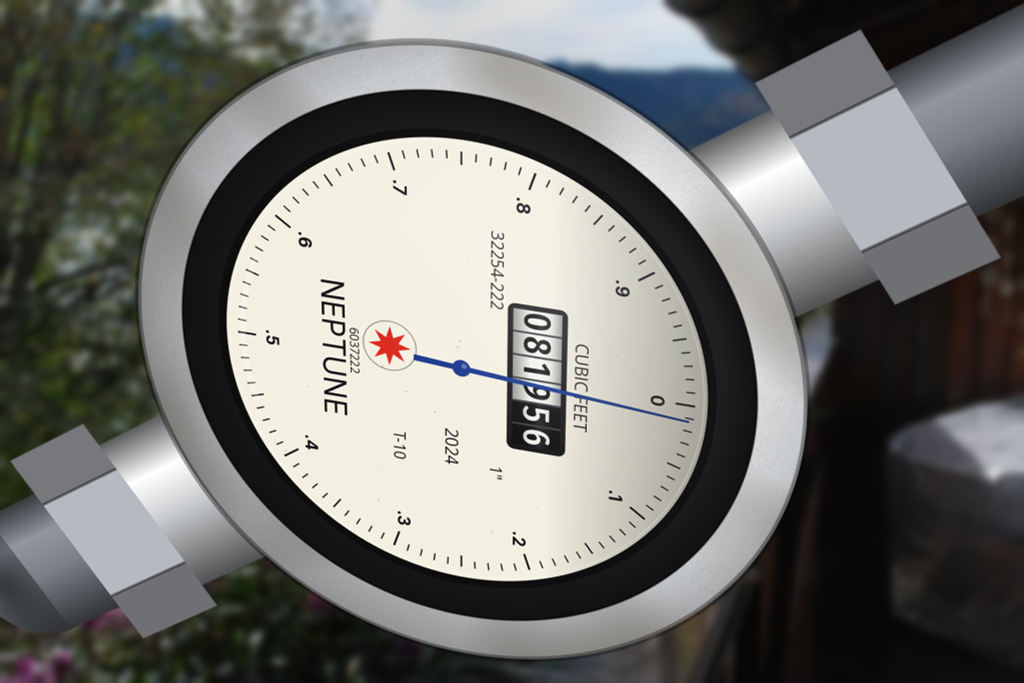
81956.01 ft³
